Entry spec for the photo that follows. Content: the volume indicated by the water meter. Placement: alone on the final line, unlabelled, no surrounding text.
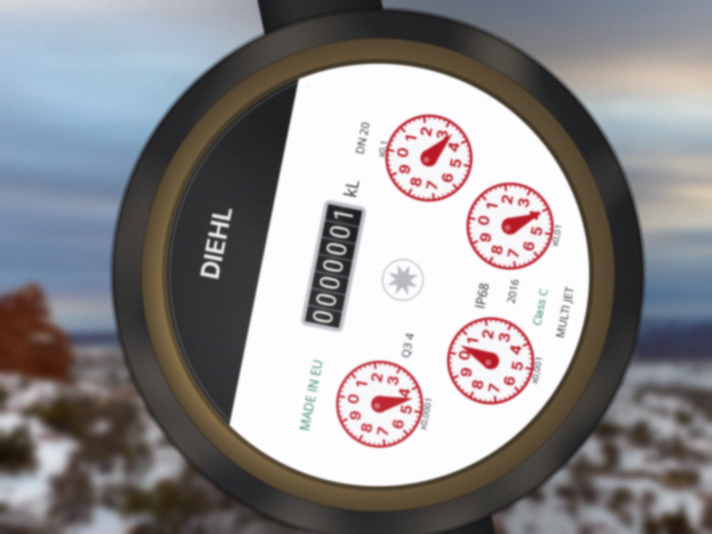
1.3404 kL
